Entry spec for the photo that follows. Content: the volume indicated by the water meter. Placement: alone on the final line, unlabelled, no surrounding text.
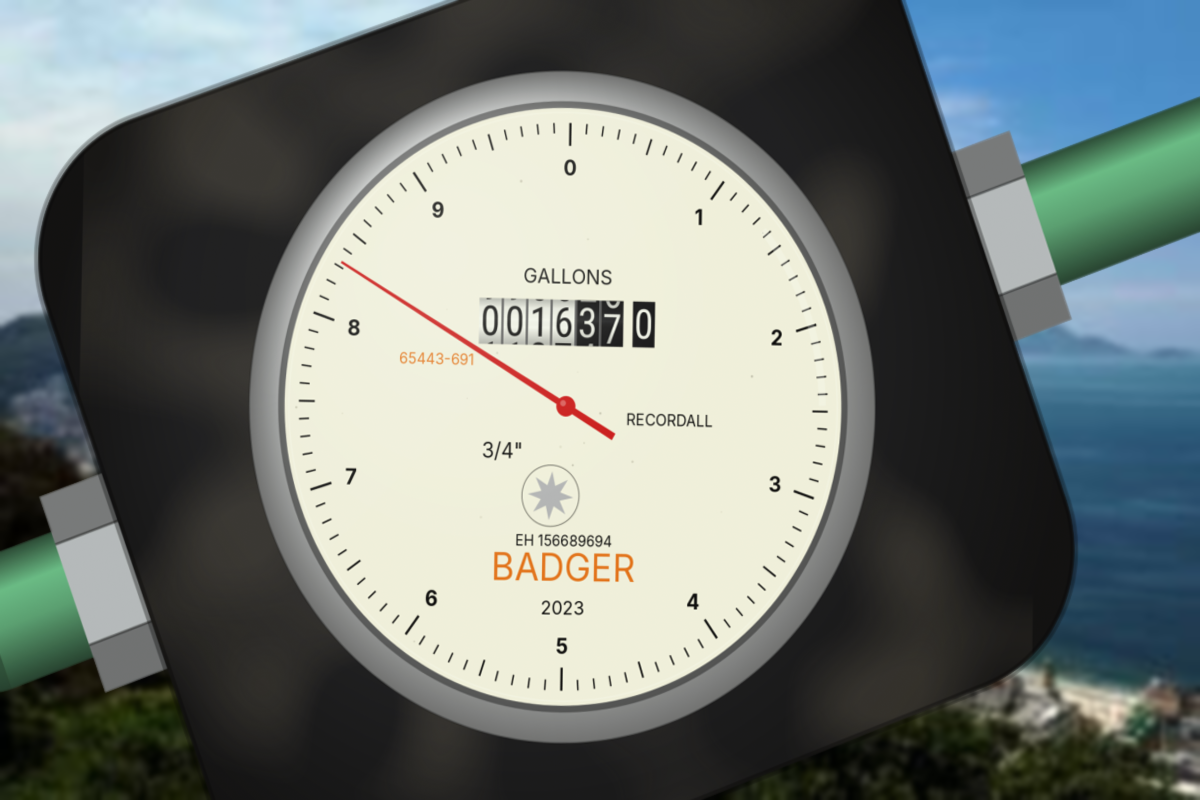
16368.3 gal
